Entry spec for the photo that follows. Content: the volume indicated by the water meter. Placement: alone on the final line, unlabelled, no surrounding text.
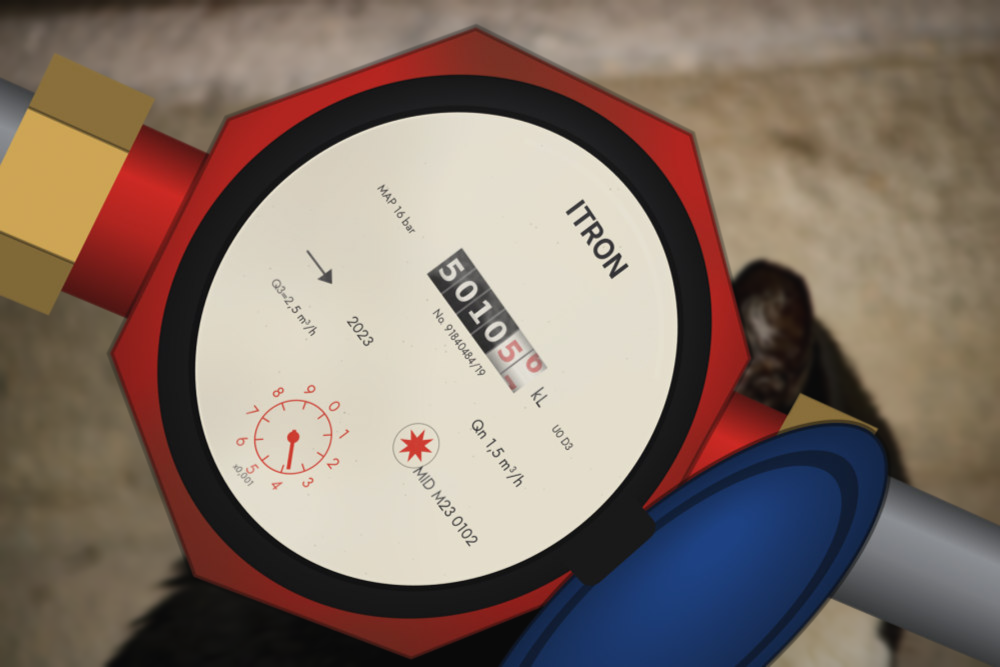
5010.563 kL
